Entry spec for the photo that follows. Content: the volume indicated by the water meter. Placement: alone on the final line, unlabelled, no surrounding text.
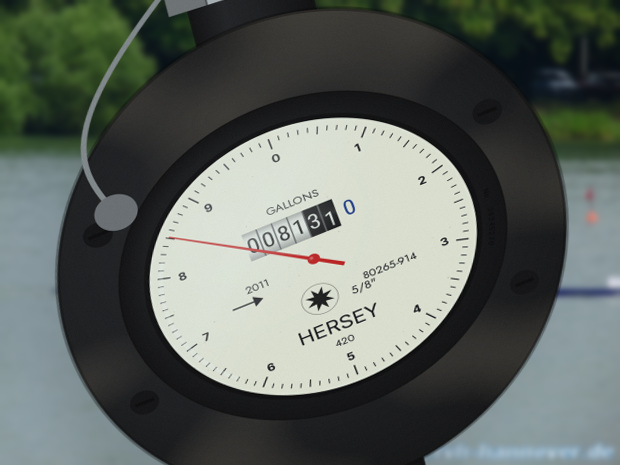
81308.5 gal
